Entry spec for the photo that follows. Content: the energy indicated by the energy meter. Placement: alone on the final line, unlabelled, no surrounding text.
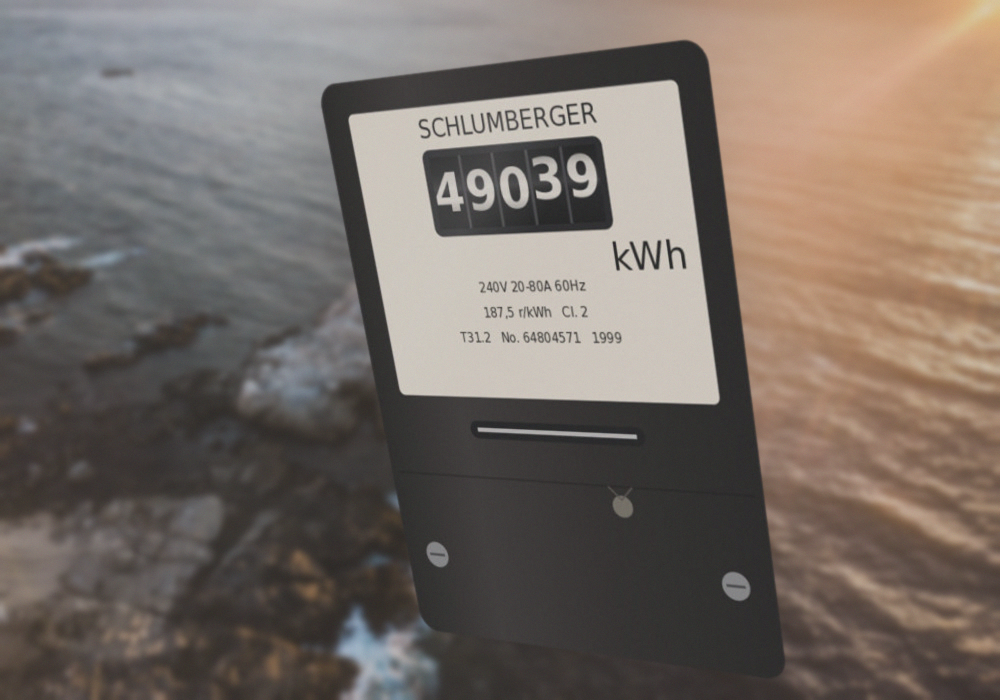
49039 kWh
